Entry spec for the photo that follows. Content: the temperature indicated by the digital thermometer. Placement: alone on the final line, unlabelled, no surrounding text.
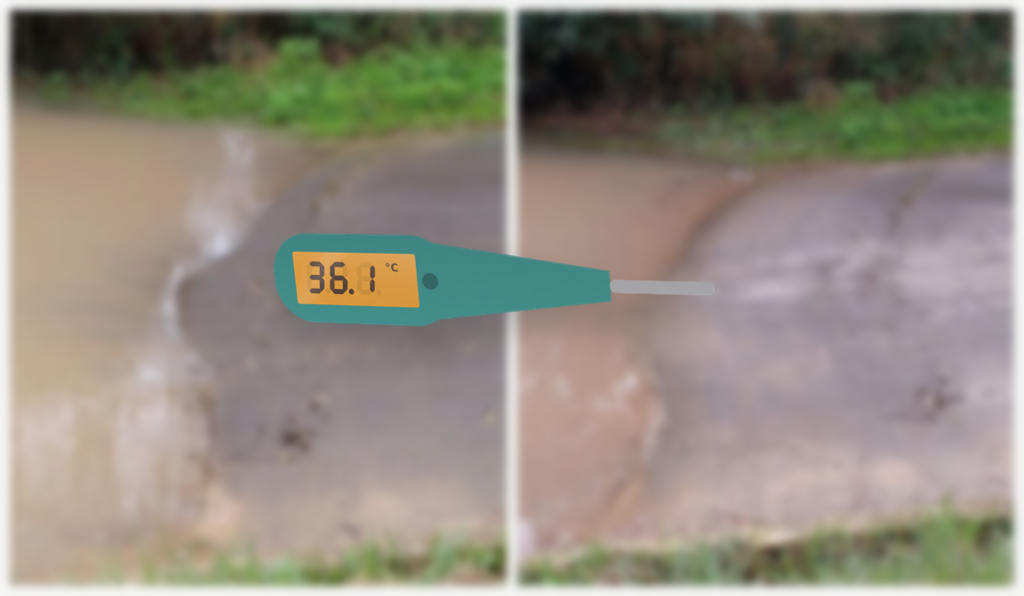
36.1 °C
